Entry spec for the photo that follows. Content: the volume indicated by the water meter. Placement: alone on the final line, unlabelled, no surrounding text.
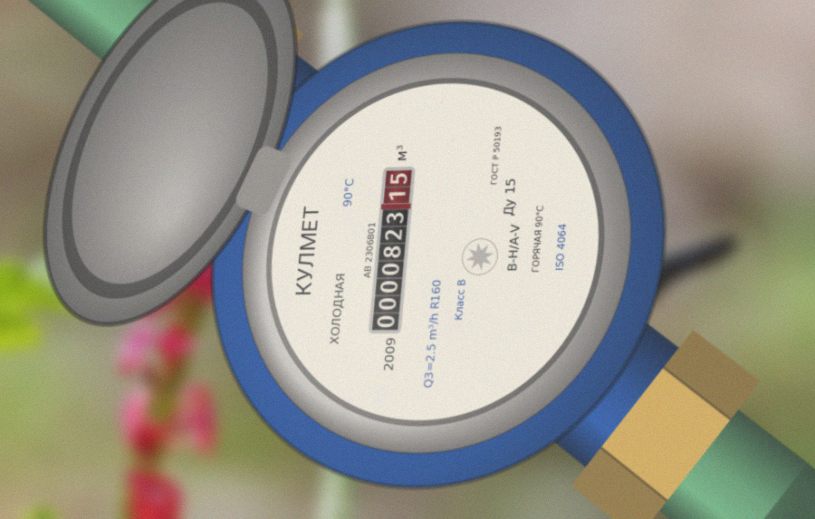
823.15 m³
